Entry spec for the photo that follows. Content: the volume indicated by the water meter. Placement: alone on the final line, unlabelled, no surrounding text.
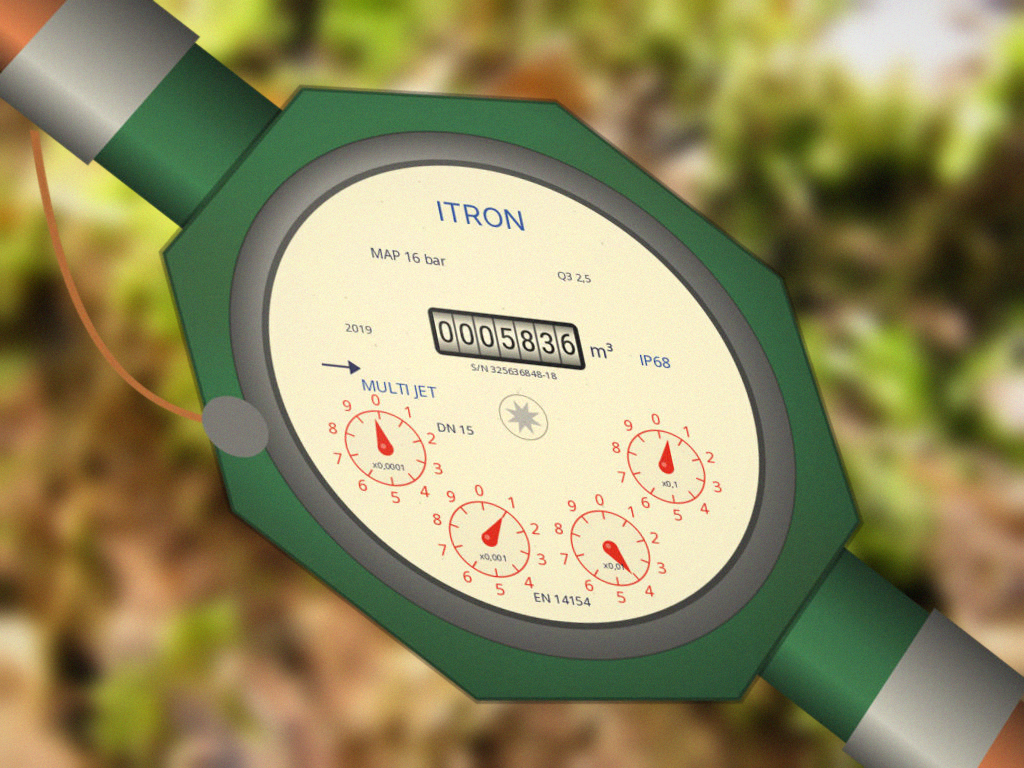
5836.0409 m³
